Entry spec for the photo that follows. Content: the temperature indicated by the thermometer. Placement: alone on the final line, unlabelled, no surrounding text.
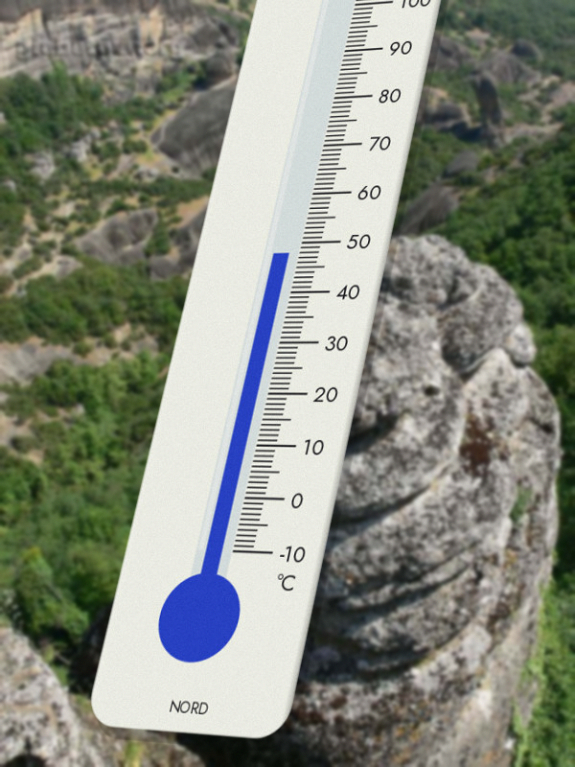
48 °C
